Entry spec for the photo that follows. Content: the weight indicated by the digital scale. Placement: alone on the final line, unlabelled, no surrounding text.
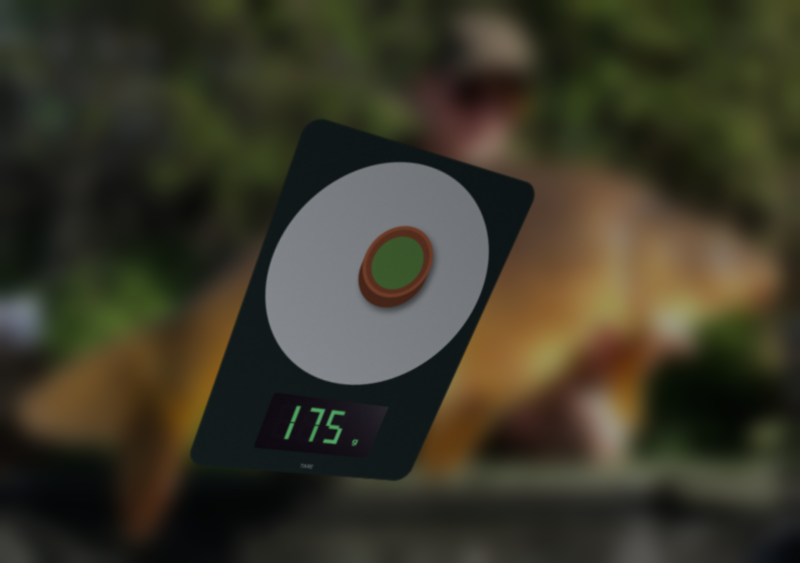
175 g
